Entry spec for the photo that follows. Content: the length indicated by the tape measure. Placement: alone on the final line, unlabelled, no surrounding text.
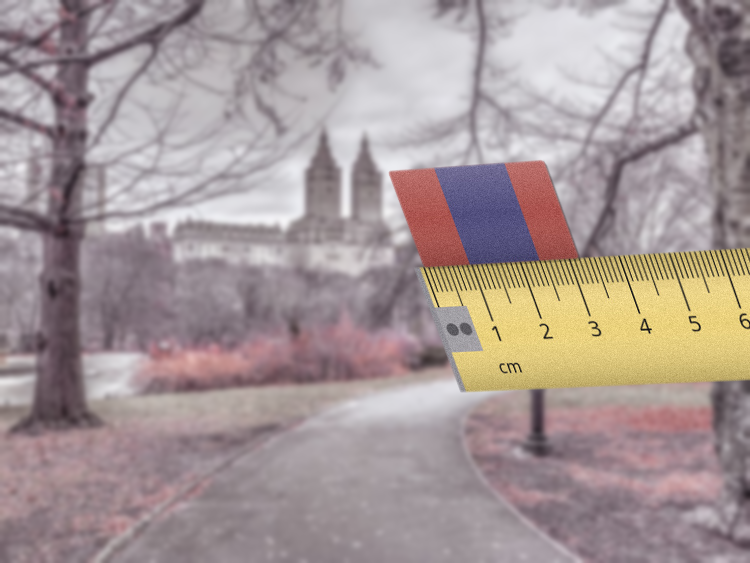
3.2 cm
